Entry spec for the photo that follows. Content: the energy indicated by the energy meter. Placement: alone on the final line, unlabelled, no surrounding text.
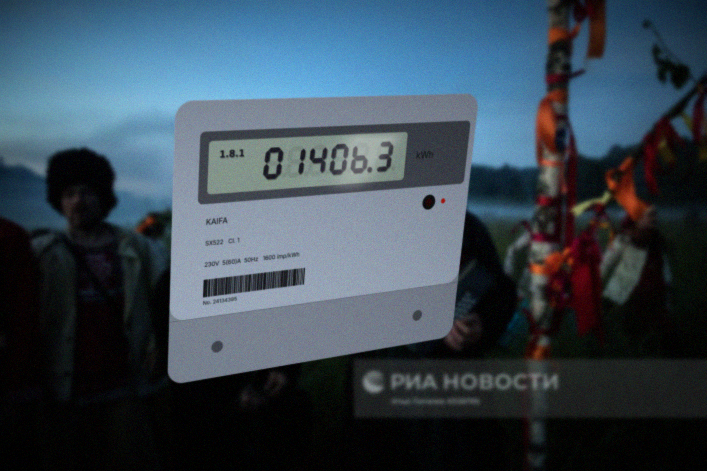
1406.3 kWh
